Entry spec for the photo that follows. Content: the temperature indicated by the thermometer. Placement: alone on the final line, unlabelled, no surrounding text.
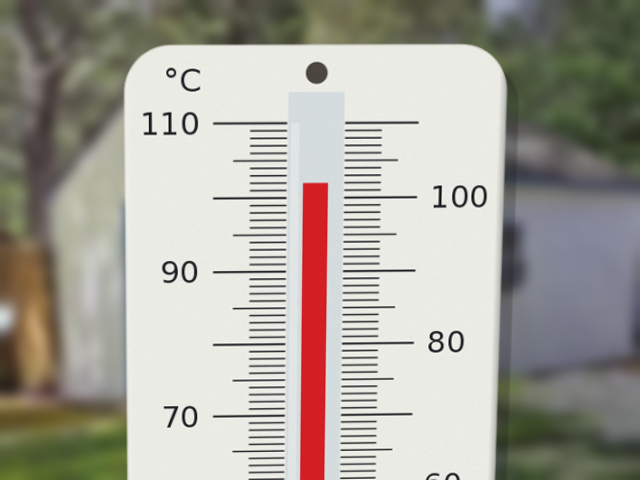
102 °C
